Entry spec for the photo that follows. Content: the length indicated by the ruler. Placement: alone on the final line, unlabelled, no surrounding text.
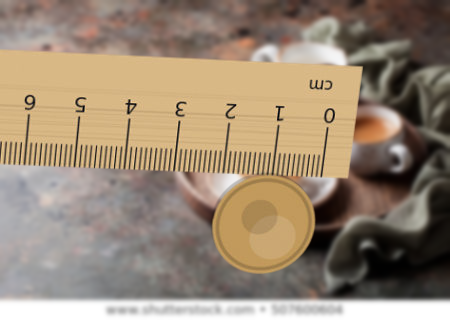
2.1 cm
